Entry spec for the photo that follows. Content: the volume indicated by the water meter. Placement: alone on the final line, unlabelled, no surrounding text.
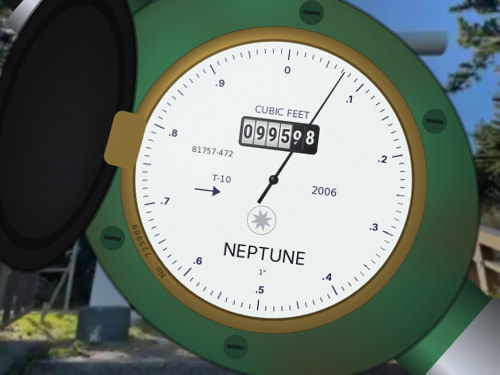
99598.07 ft³
